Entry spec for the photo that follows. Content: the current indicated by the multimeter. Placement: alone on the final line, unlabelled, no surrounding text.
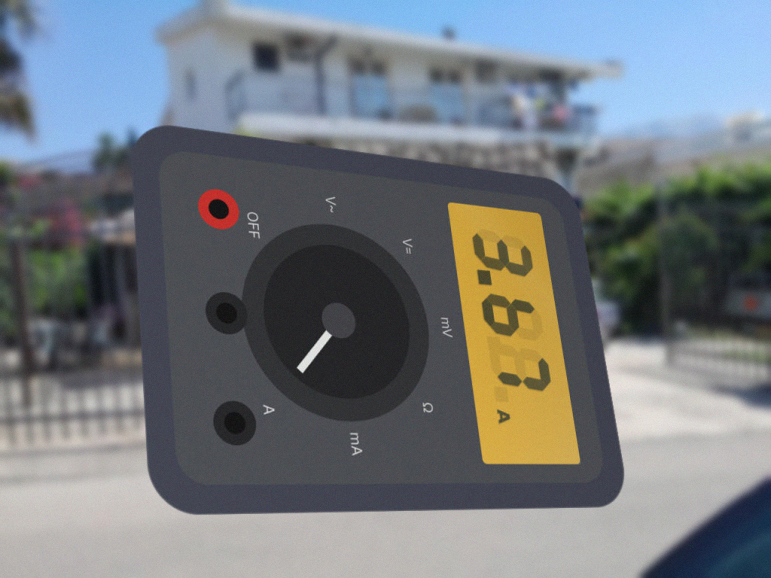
3.67 A
